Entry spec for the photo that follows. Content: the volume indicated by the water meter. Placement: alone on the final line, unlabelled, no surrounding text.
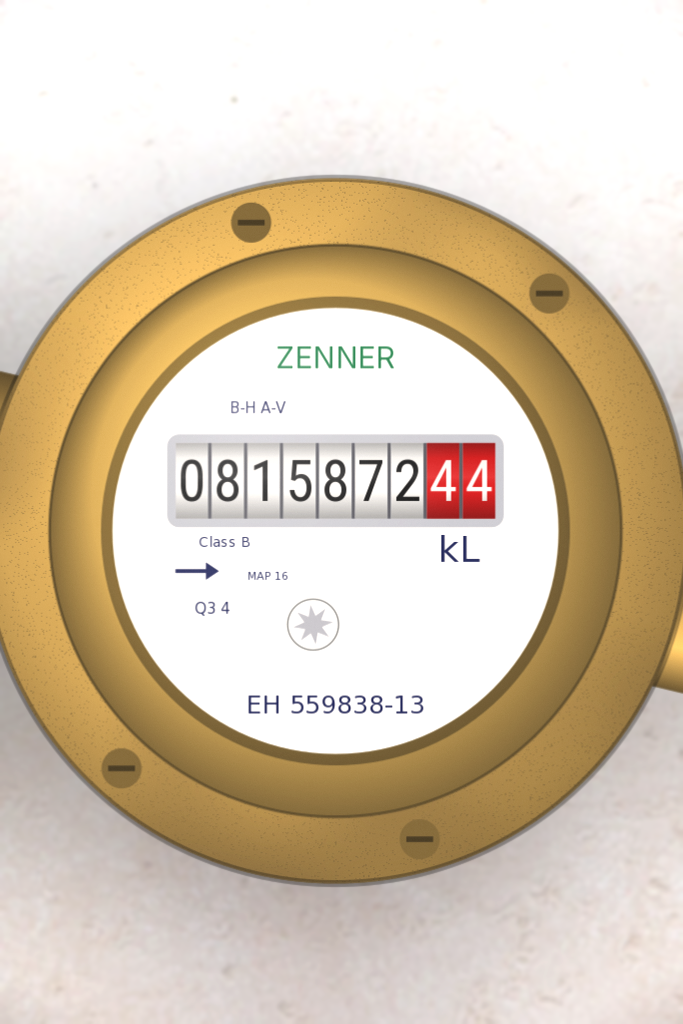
815872.44 kL
